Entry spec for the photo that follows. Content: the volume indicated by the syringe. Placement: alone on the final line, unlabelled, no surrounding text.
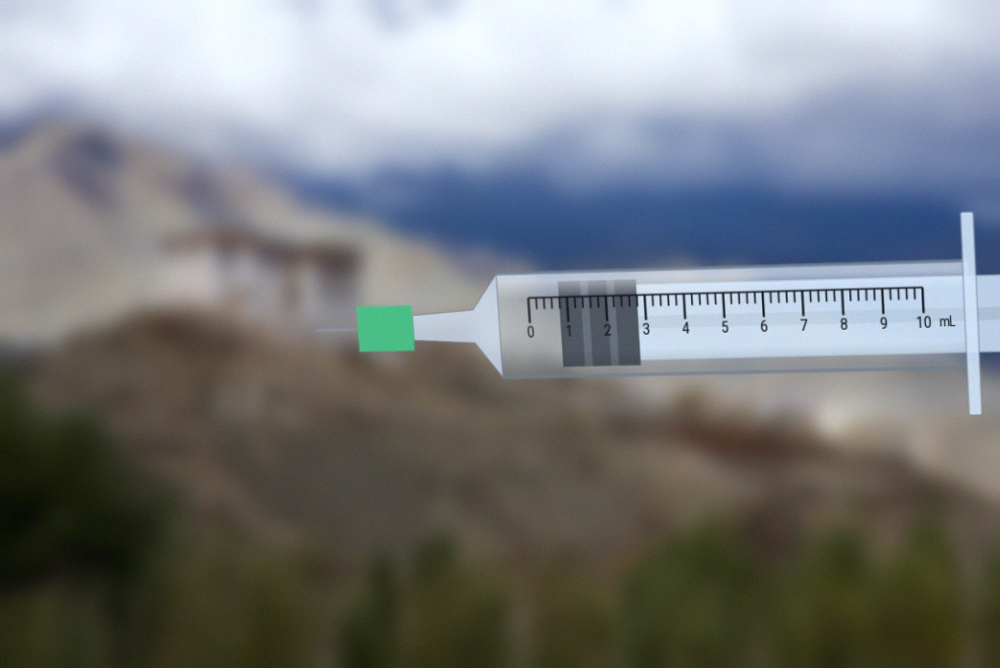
0.8 mL
